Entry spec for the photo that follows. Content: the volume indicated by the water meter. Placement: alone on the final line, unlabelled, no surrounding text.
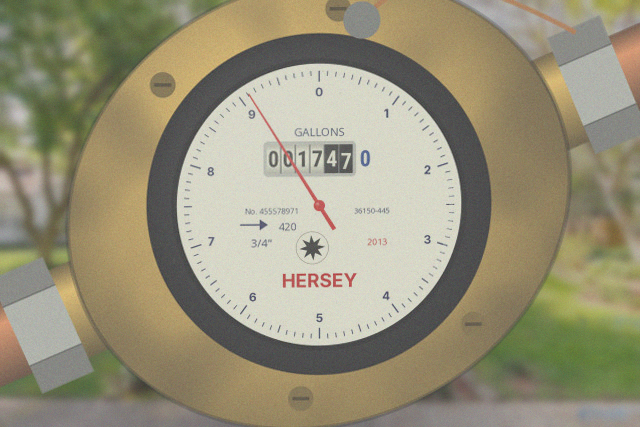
17469.1 gal
